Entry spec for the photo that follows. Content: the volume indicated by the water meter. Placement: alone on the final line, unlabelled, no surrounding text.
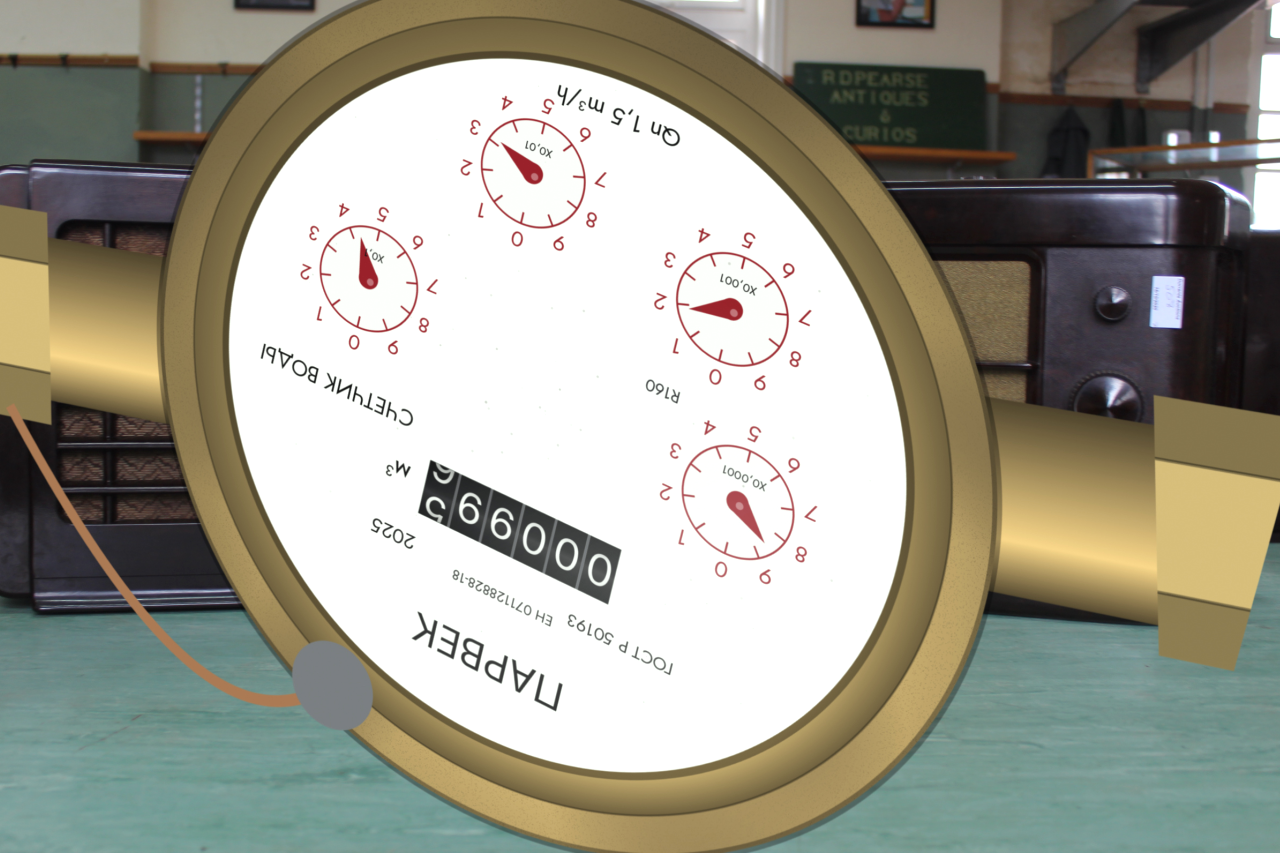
995.4318 m³
